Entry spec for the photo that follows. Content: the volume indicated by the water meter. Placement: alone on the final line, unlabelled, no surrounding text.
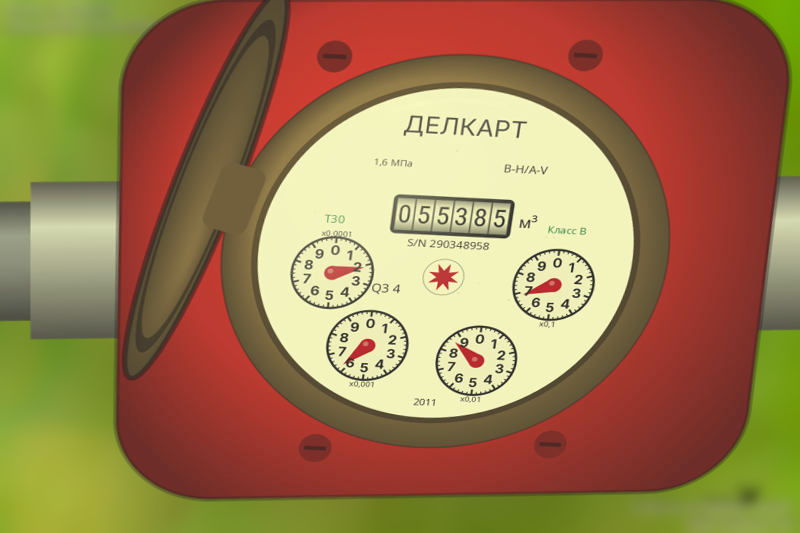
55385.6862 m³
